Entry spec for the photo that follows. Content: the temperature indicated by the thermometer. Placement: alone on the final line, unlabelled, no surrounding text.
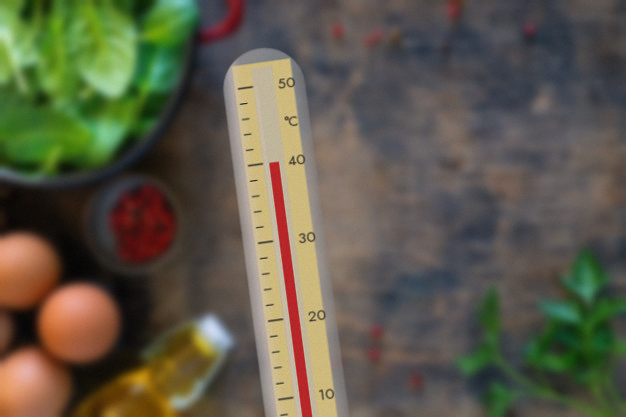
40 °C
